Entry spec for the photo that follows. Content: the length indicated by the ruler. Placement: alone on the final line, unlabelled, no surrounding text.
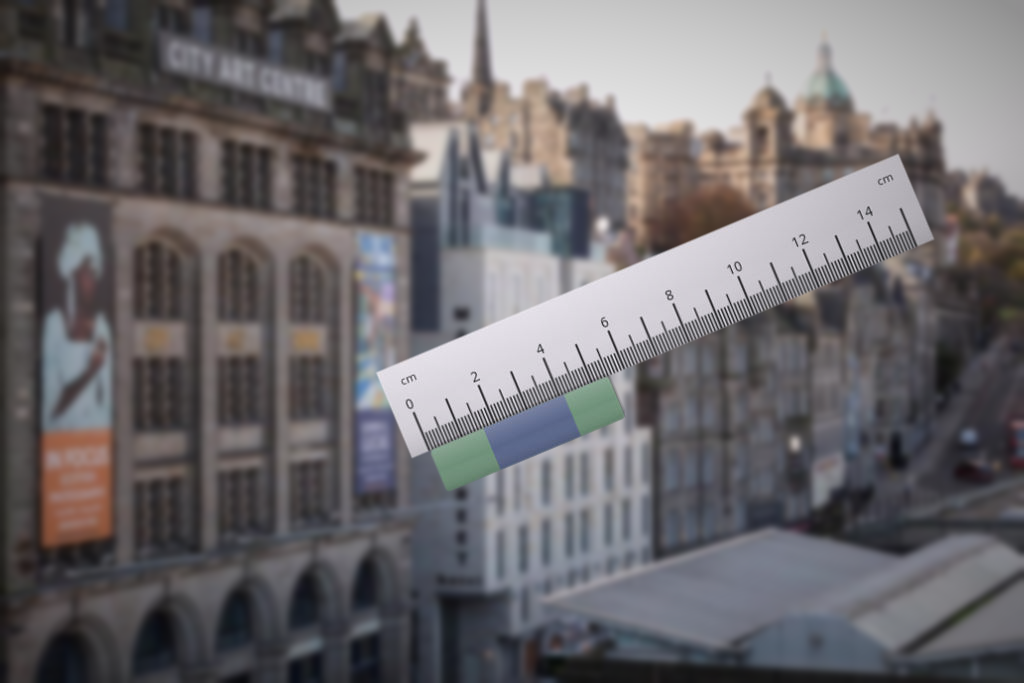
5.5 cm
